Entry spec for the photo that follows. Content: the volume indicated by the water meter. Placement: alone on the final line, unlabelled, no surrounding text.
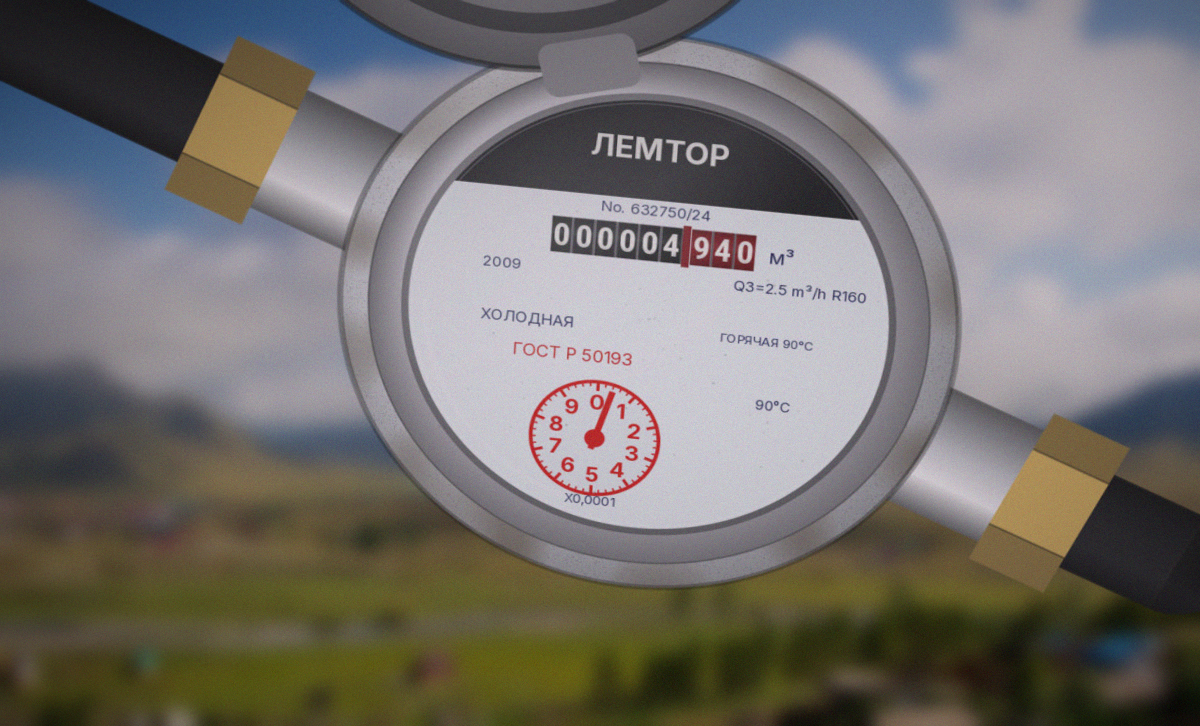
4.9400 m³
